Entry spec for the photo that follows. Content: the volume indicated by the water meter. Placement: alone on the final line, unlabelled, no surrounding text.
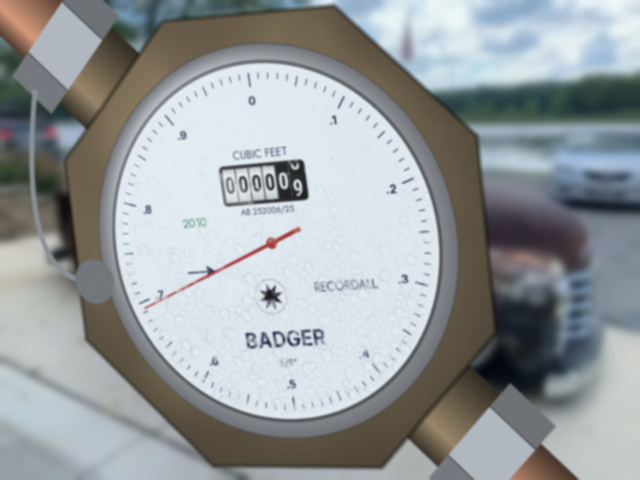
8.69 ft³
